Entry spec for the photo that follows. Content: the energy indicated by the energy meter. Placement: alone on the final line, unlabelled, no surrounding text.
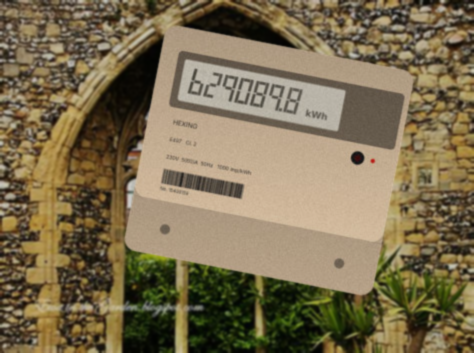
629089.8 kWh
